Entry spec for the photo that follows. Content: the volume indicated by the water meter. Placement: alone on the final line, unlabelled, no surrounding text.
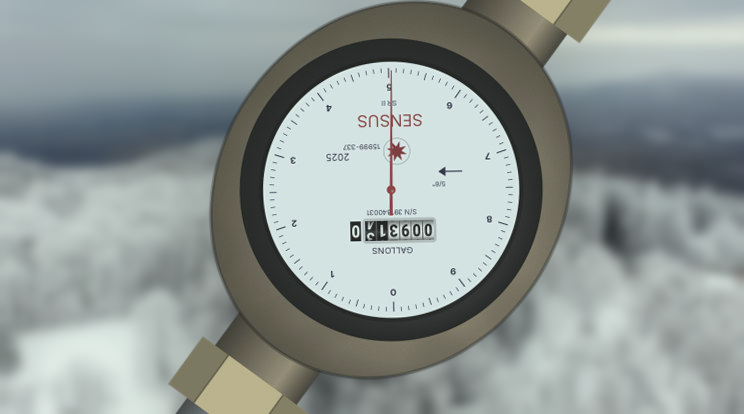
93135.0 gal
